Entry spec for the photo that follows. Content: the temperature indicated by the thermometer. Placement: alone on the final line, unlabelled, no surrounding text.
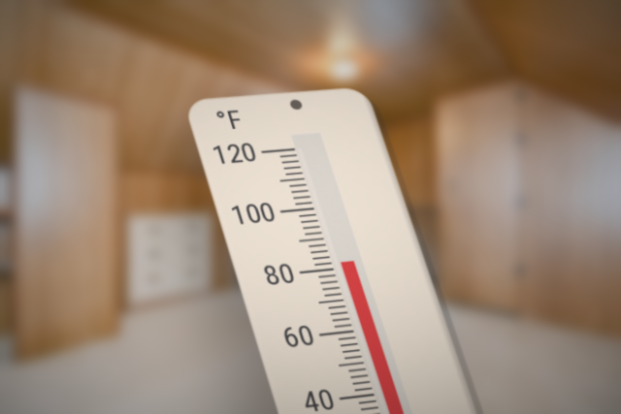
82 °F
